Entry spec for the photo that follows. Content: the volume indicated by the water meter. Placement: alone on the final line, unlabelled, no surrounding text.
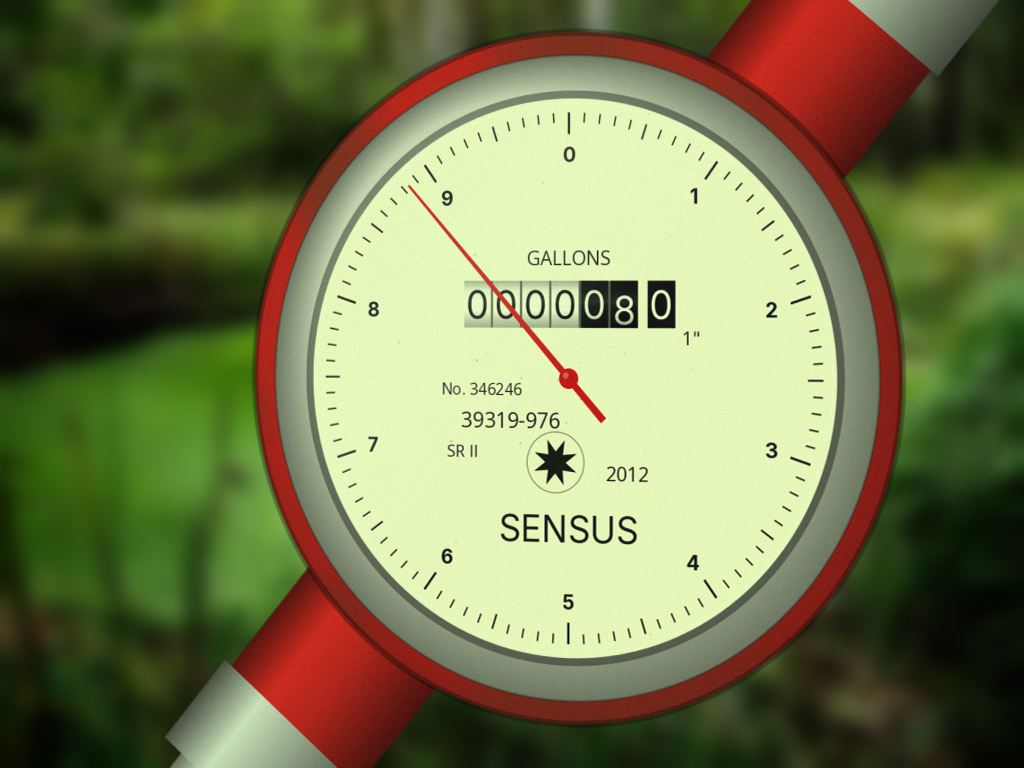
78.8 gal
